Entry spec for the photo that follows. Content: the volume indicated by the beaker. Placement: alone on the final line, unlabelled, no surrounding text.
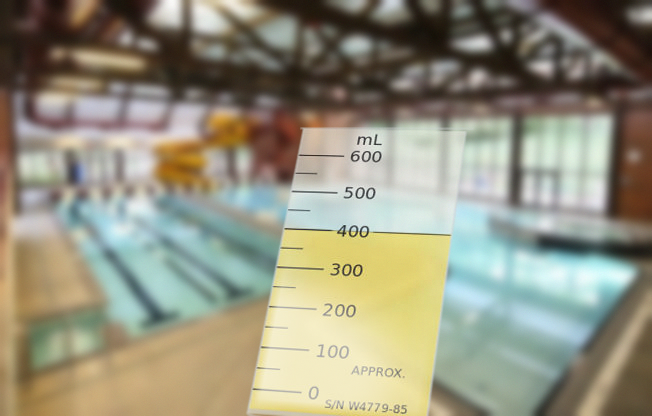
400 mL
